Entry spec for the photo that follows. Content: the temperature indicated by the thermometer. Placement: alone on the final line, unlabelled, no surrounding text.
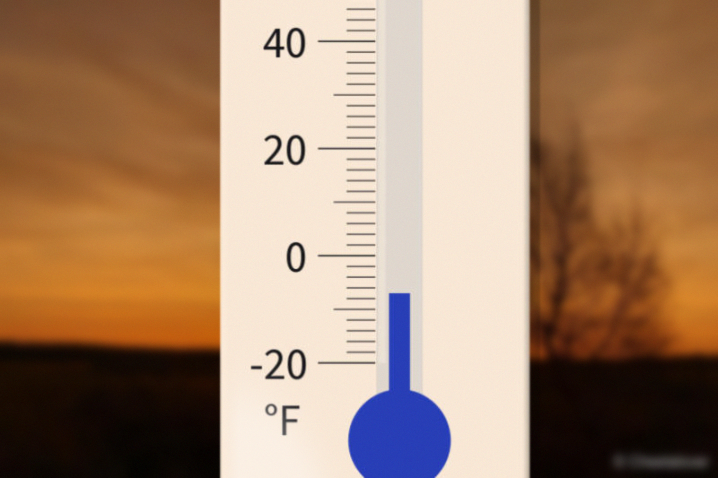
-7 °F
